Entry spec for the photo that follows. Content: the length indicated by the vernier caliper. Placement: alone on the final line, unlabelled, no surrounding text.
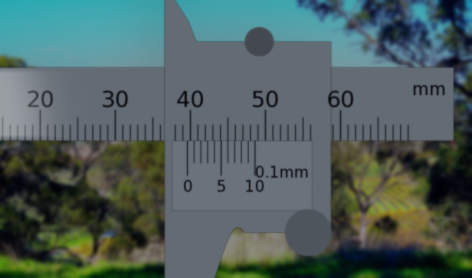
39.6 mm
